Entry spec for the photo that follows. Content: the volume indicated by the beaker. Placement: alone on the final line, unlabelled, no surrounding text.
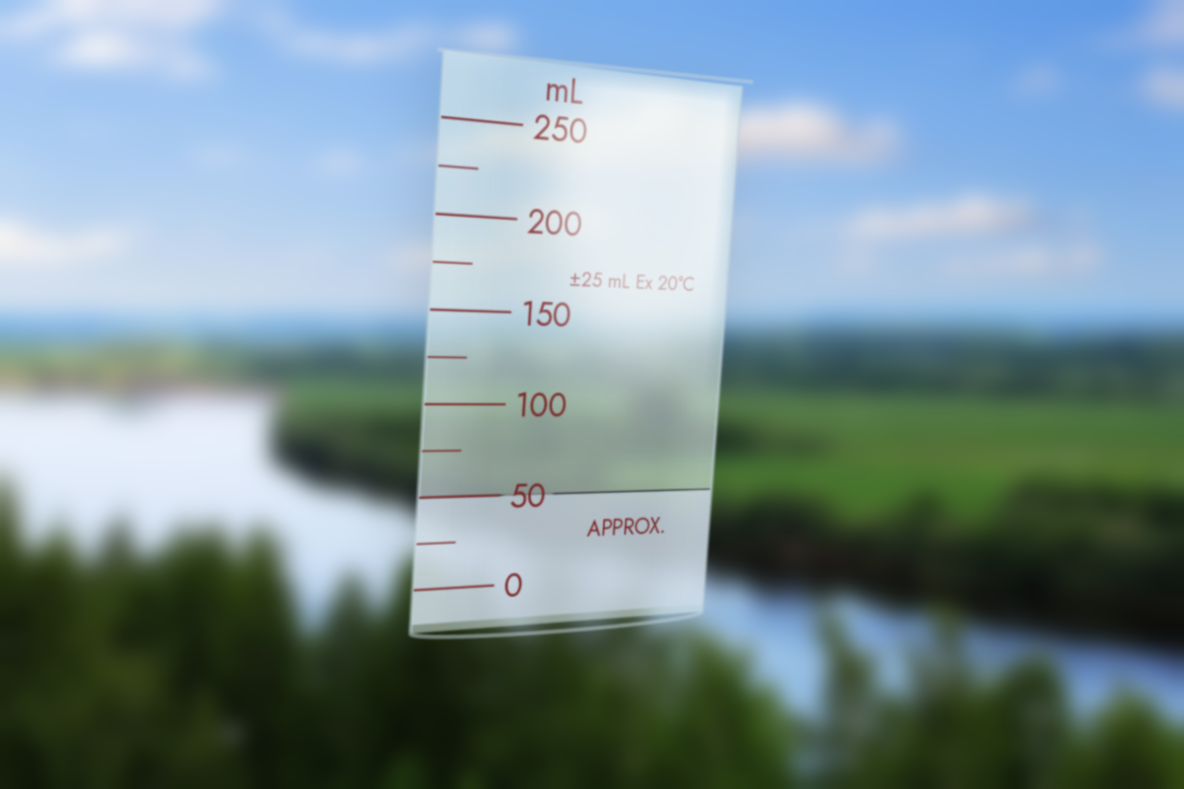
50 mL
